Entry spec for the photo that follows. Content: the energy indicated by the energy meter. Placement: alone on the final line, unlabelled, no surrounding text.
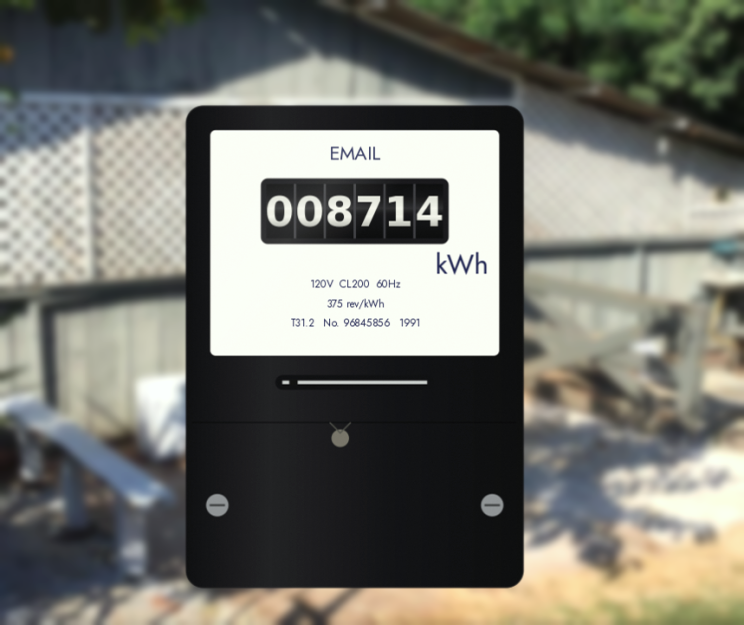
8714 kWh
